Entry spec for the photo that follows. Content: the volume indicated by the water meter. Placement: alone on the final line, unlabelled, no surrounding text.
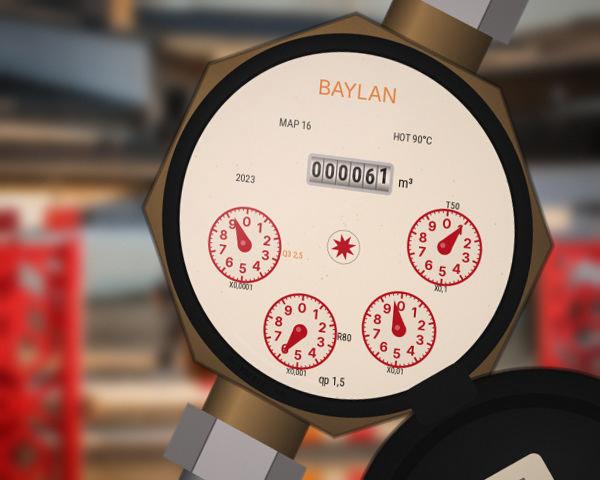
61.0959 m³
